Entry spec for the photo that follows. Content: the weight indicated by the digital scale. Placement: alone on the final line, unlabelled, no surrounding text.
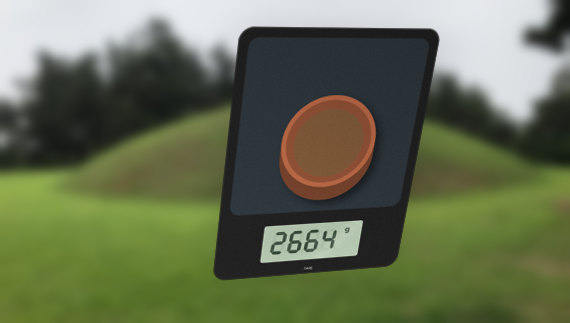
2664 g
